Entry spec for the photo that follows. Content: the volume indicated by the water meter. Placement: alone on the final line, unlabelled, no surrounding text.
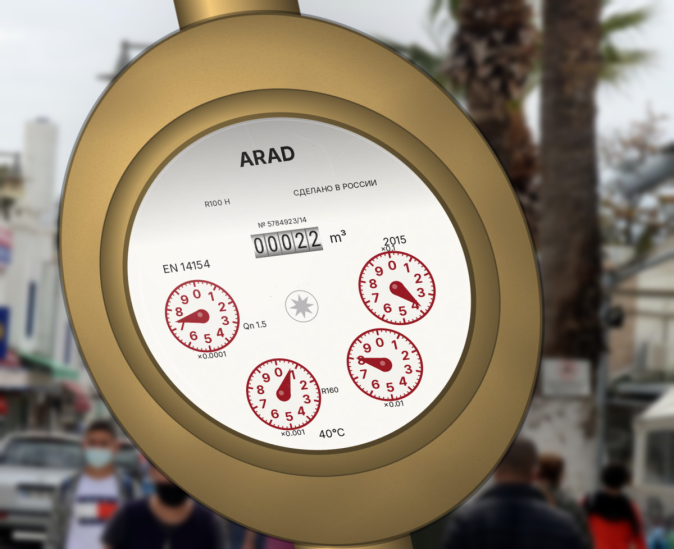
22.3807 m³
